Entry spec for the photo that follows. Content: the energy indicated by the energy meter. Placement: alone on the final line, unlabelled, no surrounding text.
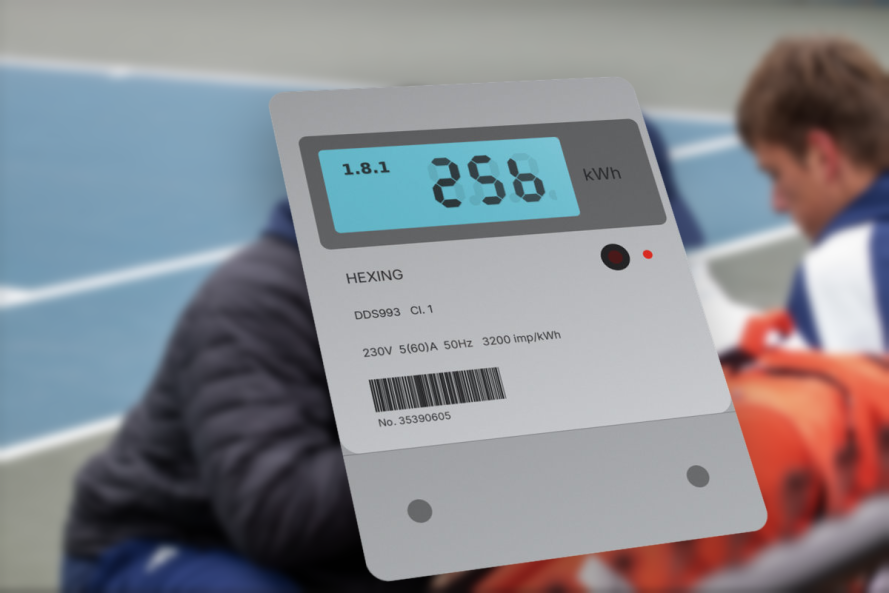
256 kWh
